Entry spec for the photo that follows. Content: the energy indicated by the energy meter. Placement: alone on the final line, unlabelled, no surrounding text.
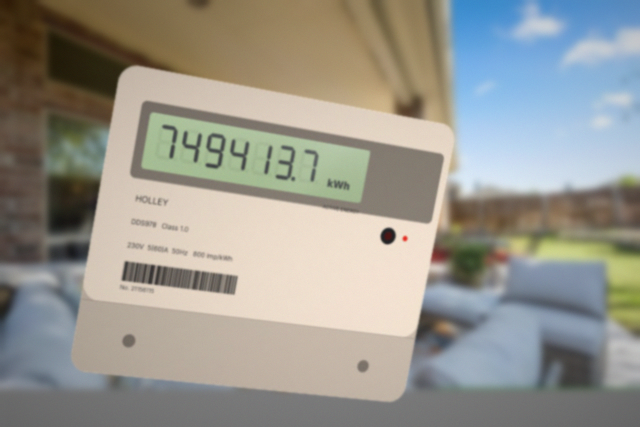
749413.7 kWh
